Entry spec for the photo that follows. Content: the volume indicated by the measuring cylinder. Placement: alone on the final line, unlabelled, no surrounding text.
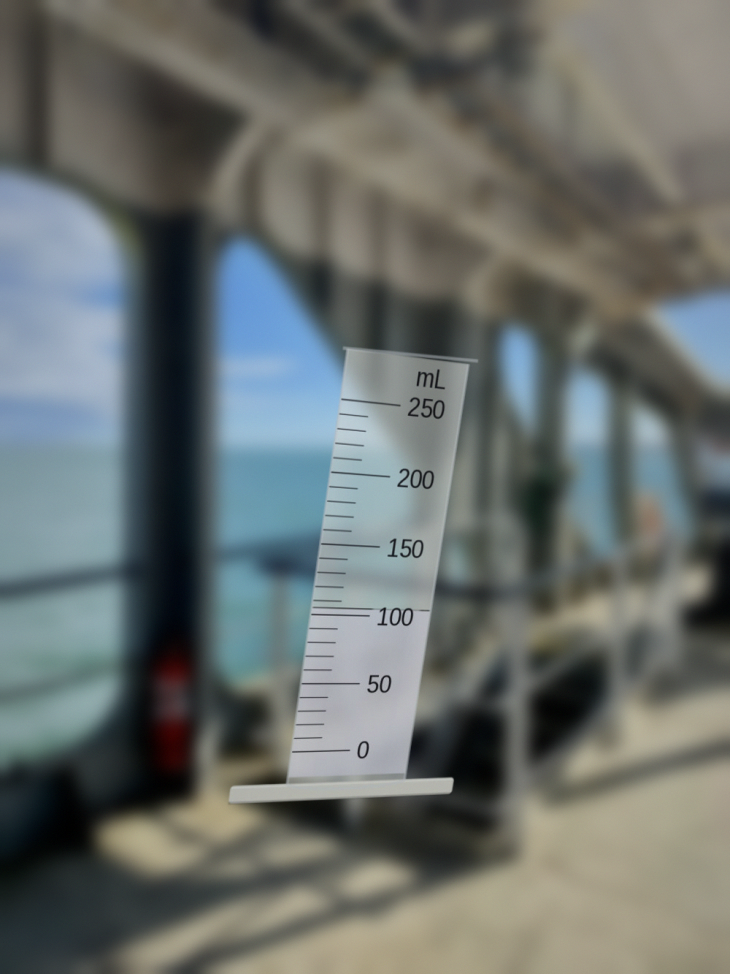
105 mL
